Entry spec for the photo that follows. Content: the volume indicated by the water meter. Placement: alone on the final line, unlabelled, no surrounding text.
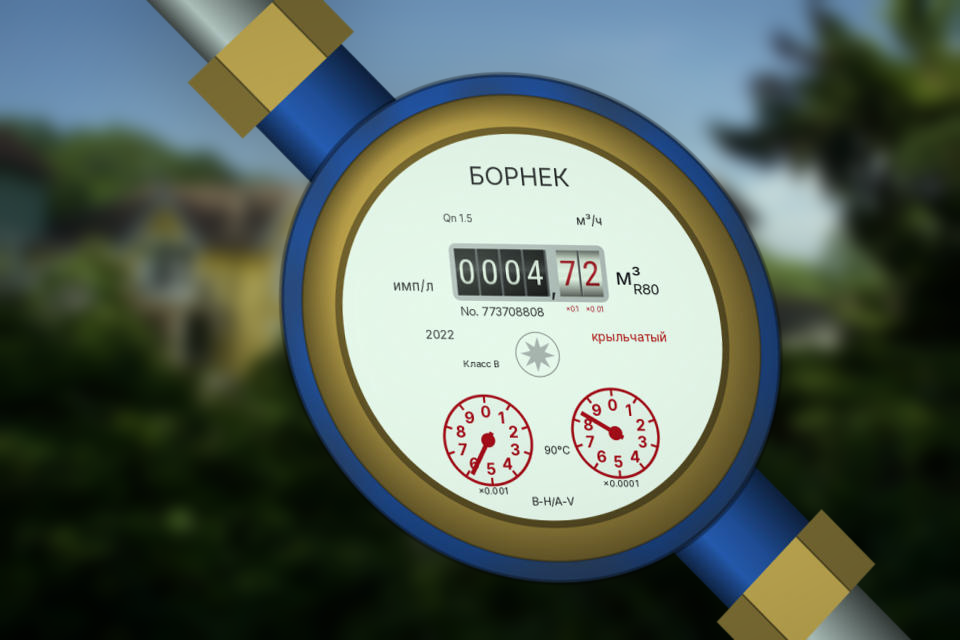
4.7258 m³
